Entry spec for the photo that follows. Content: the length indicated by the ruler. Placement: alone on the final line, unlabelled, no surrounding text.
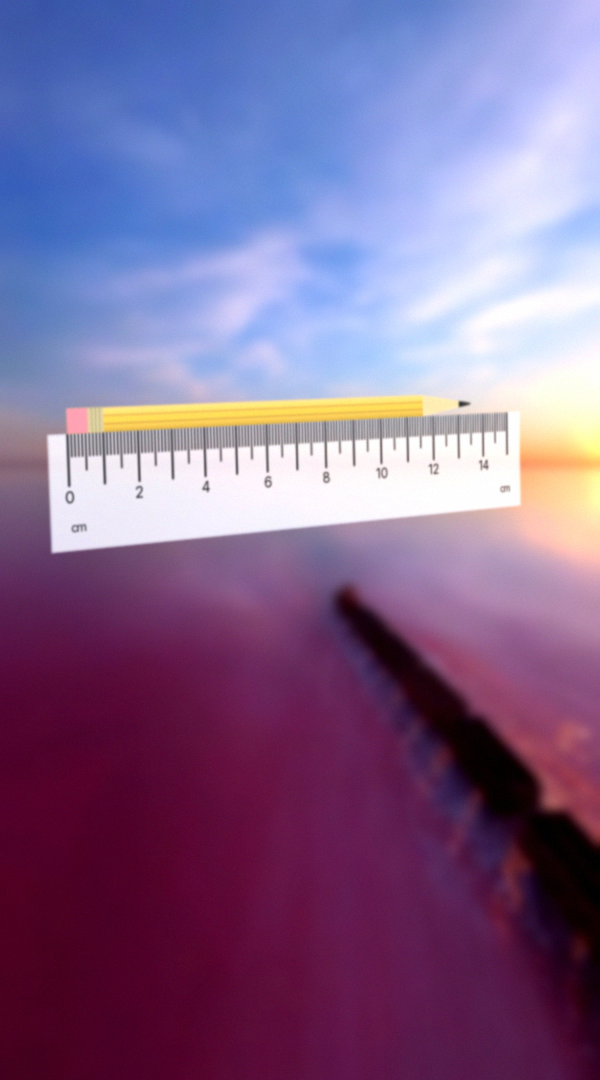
13.5 cm
